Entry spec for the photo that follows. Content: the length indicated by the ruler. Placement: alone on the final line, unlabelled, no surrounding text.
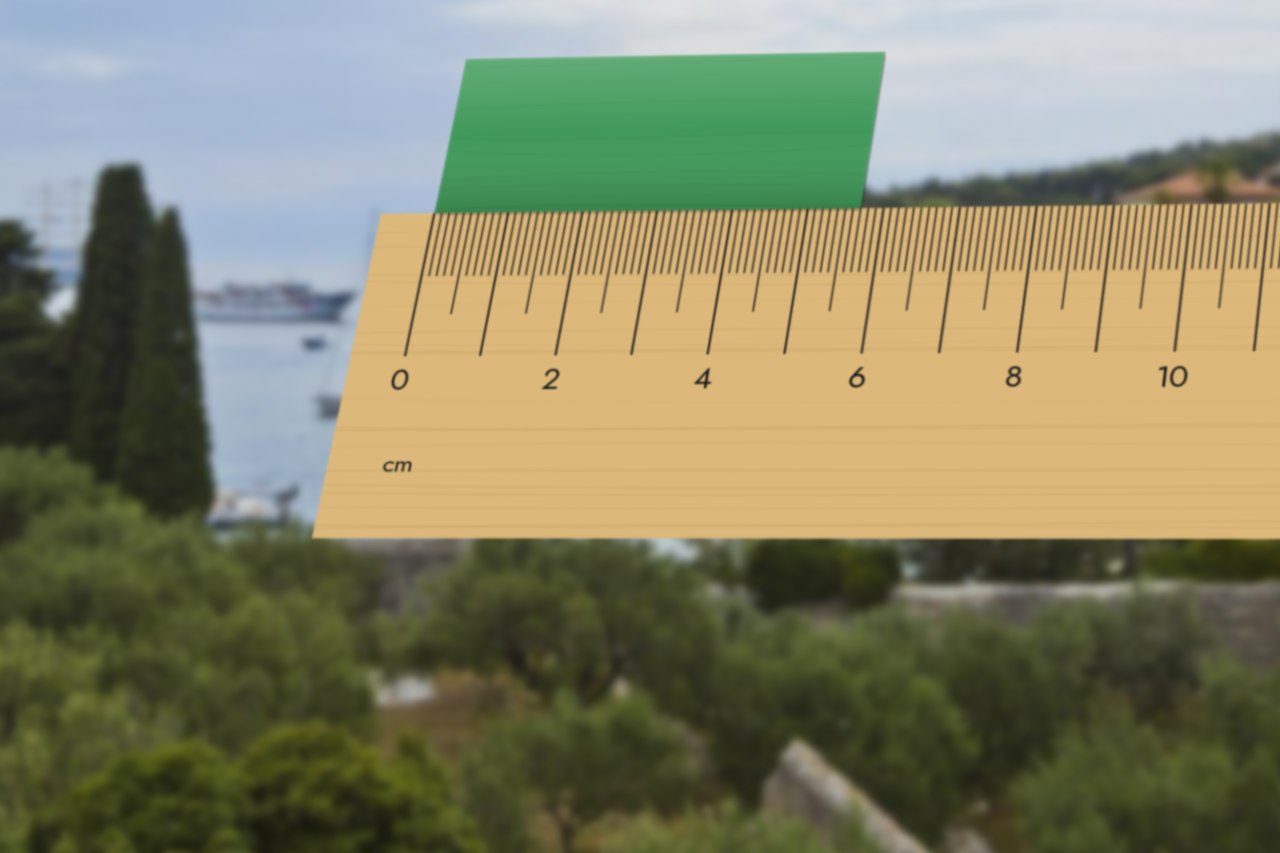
5.7 cm
